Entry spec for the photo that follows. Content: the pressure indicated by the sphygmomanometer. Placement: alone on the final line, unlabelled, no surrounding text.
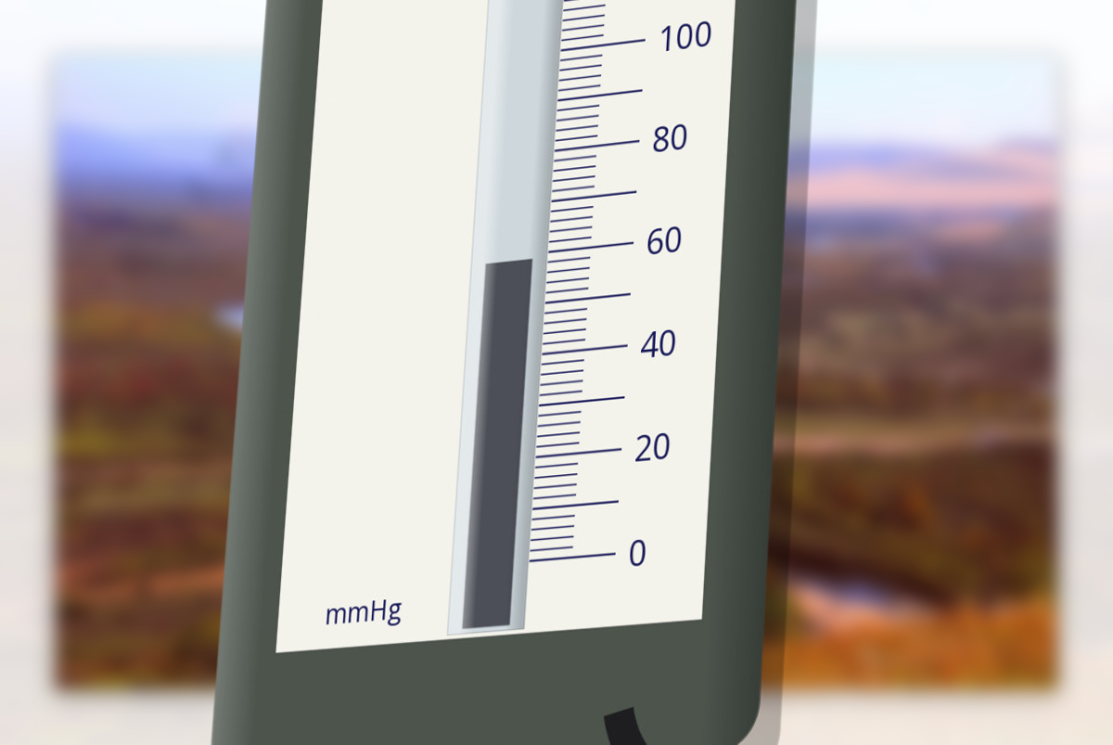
59 mmHg
